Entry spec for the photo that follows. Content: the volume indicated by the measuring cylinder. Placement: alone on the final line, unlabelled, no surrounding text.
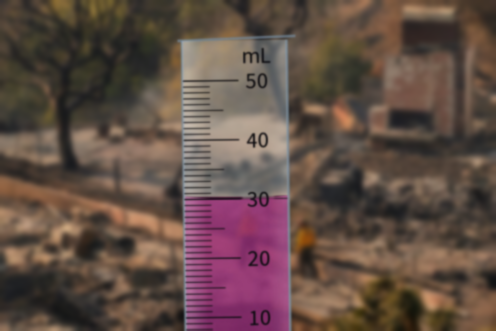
30 mL
